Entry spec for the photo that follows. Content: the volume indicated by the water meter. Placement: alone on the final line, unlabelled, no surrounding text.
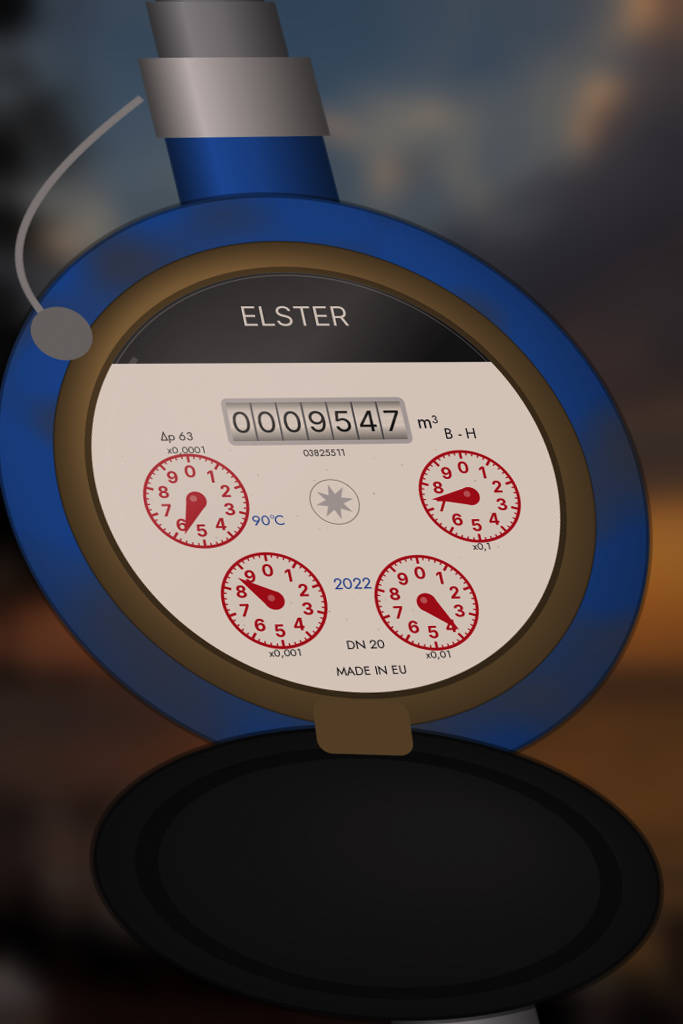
9547.7385 m³
